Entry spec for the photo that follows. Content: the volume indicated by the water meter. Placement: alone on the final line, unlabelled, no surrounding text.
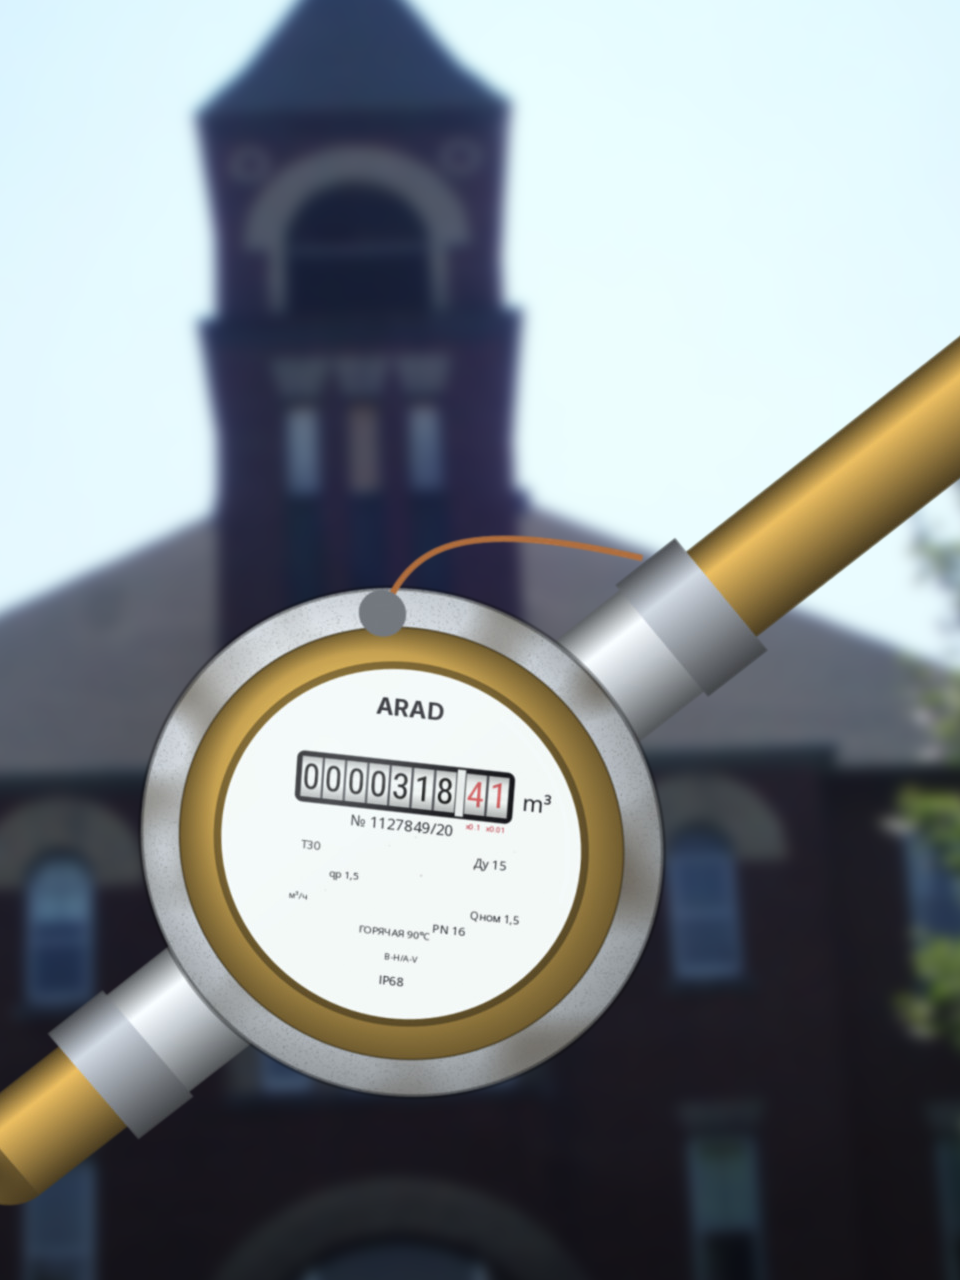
318.41 m³
